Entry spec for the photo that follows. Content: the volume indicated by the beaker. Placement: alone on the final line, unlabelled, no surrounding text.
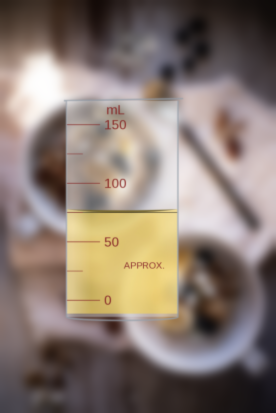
75 mL
